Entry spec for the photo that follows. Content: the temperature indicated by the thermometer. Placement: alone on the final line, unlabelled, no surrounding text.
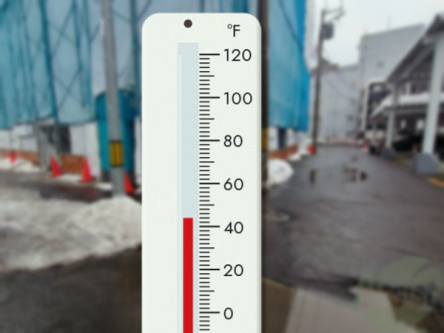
44 °F
